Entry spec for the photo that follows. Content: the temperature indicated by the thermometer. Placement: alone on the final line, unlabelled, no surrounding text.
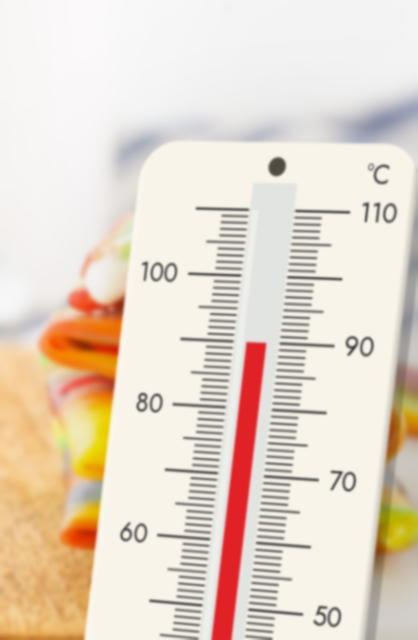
90 °C
